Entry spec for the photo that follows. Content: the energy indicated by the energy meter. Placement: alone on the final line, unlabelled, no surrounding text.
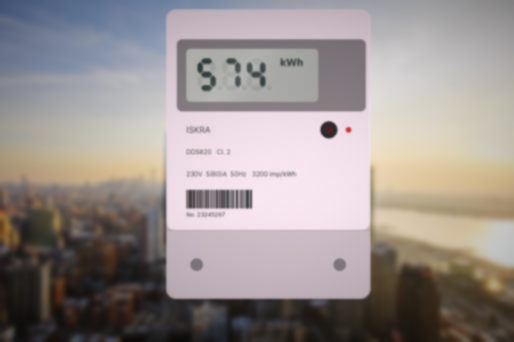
574 kWh
